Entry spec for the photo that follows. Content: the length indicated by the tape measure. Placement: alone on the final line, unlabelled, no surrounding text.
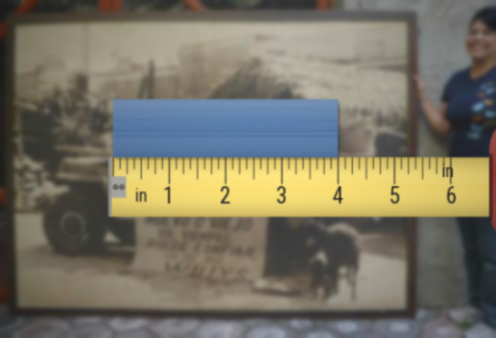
4 in
